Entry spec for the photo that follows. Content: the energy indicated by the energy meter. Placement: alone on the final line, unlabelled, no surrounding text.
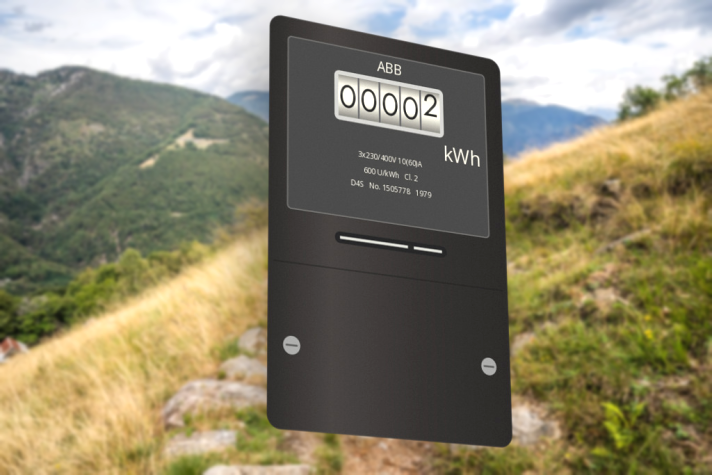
2 kWh
